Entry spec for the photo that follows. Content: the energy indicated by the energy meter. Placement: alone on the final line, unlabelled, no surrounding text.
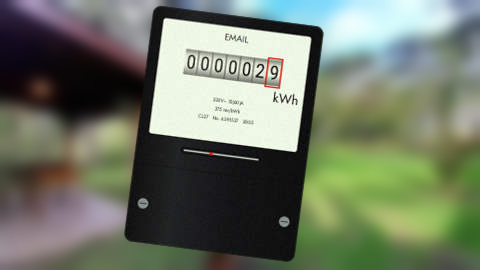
2.9 kWh
